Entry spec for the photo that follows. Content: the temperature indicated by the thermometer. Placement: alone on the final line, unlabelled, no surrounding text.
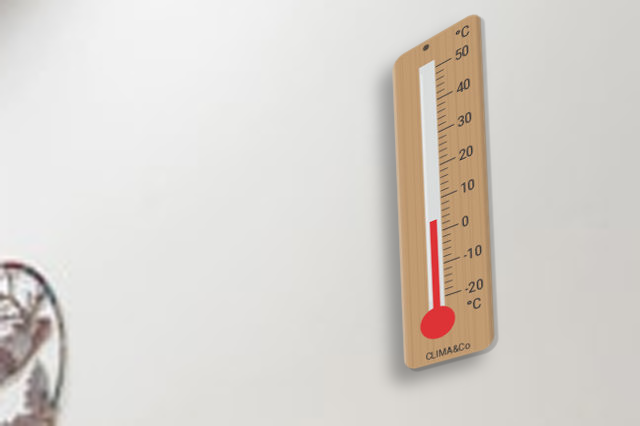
4 °C
